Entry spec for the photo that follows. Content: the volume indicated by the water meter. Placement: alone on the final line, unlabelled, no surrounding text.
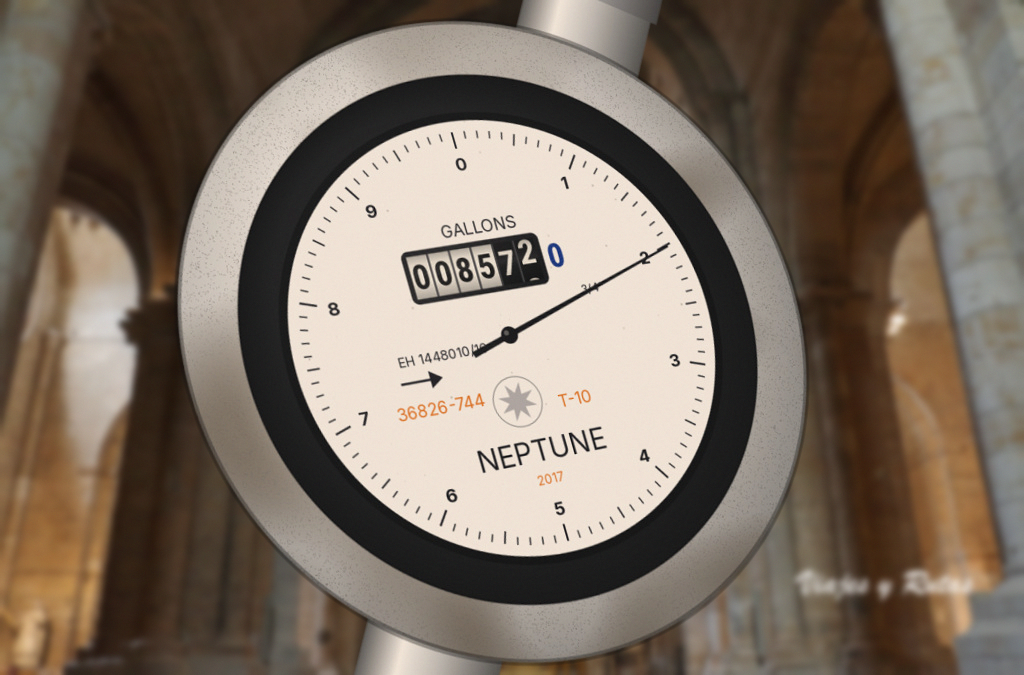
85722.0 gal
